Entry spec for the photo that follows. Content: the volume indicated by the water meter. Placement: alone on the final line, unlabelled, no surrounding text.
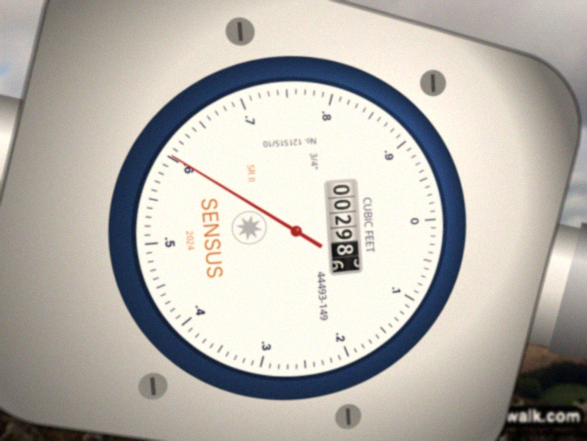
2985.60 ft³
